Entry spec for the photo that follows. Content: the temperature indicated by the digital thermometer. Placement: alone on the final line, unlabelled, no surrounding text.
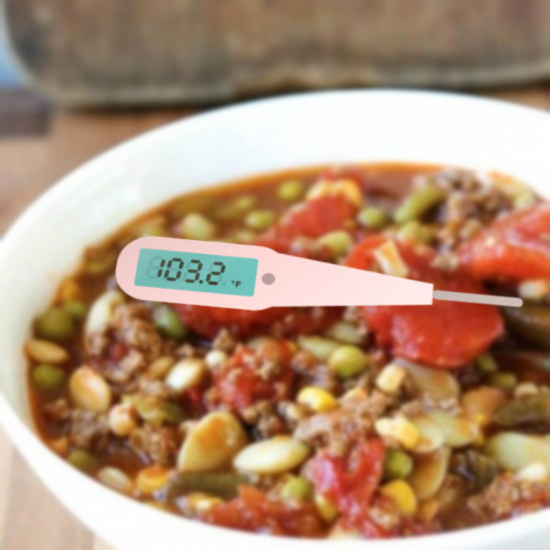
103.2 °F
